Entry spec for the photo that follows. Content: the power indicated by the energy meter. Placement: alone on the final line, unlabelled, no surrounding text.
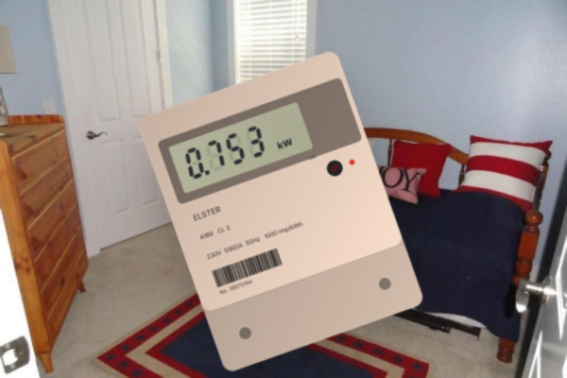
0.753 kW
